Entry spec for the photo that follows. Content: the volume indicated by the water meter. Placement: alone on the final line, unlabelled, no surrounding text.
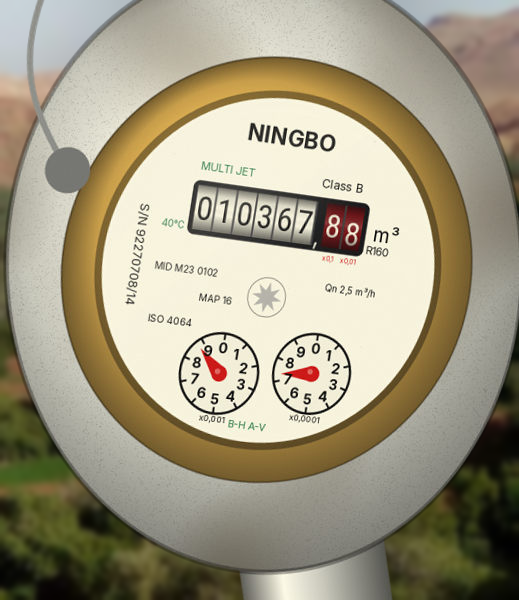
10367.8787 m³
